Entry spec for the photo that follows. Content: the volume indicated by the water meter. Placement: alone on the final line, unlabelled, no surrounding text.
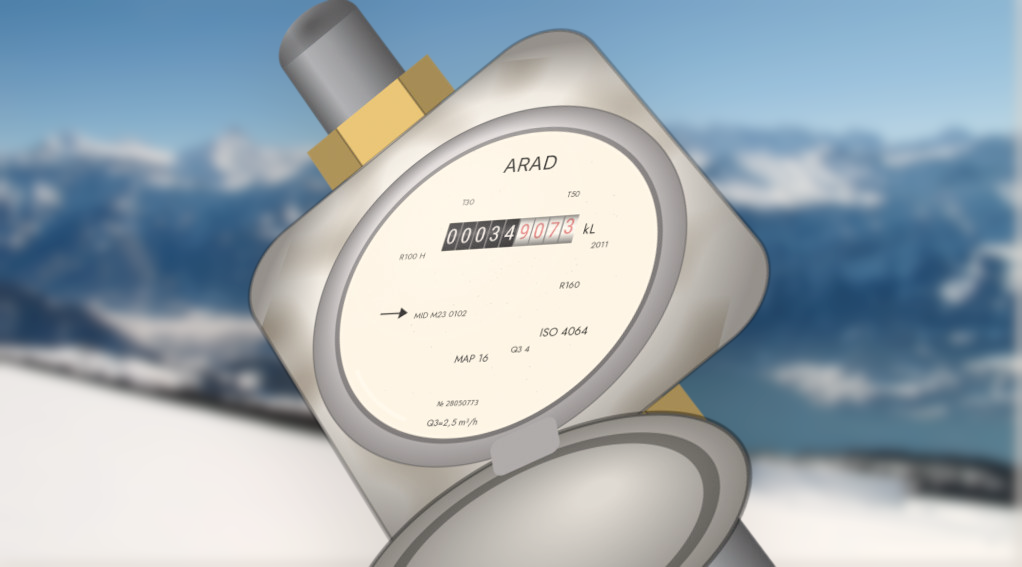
34.9073 kL
